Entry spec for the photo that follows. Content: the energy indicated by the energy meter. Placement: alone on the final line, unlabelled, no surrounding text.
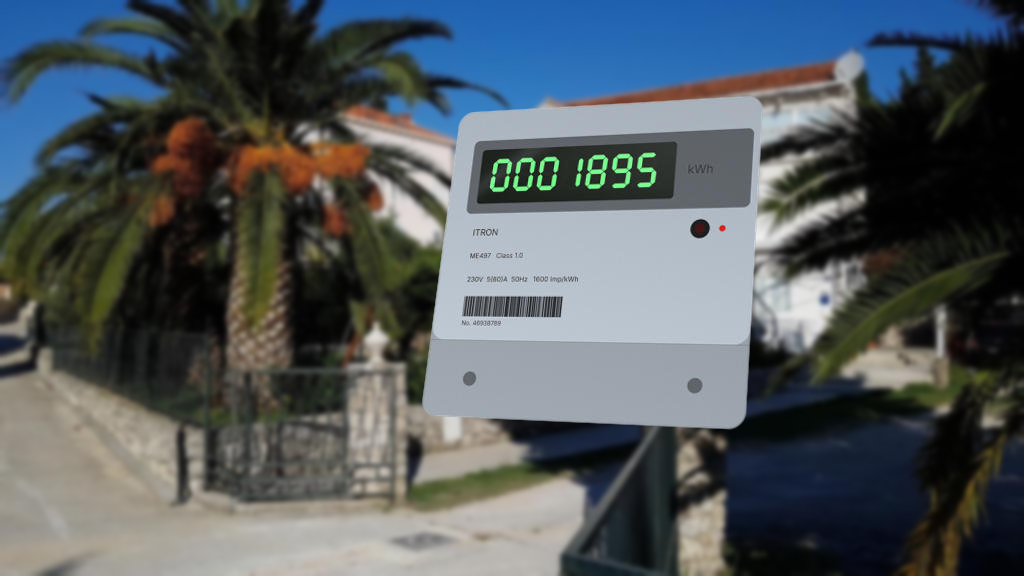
1895 kWh
